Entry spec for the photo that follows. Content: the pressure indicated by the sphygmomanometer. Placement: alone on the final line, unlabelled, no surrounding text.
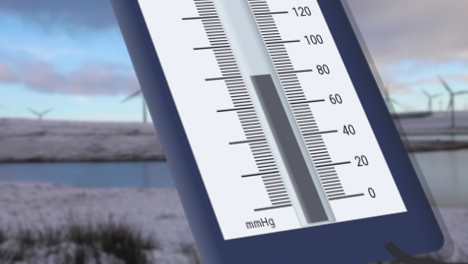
80 mmHg
